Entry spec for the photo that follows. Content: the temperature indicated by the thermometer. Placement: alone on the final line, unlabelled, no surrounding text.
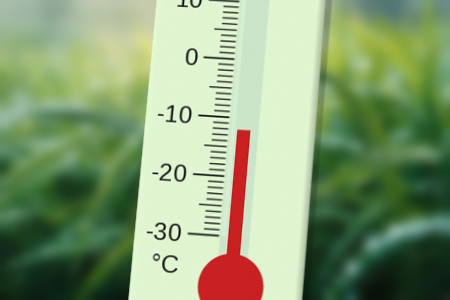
-12 °C
